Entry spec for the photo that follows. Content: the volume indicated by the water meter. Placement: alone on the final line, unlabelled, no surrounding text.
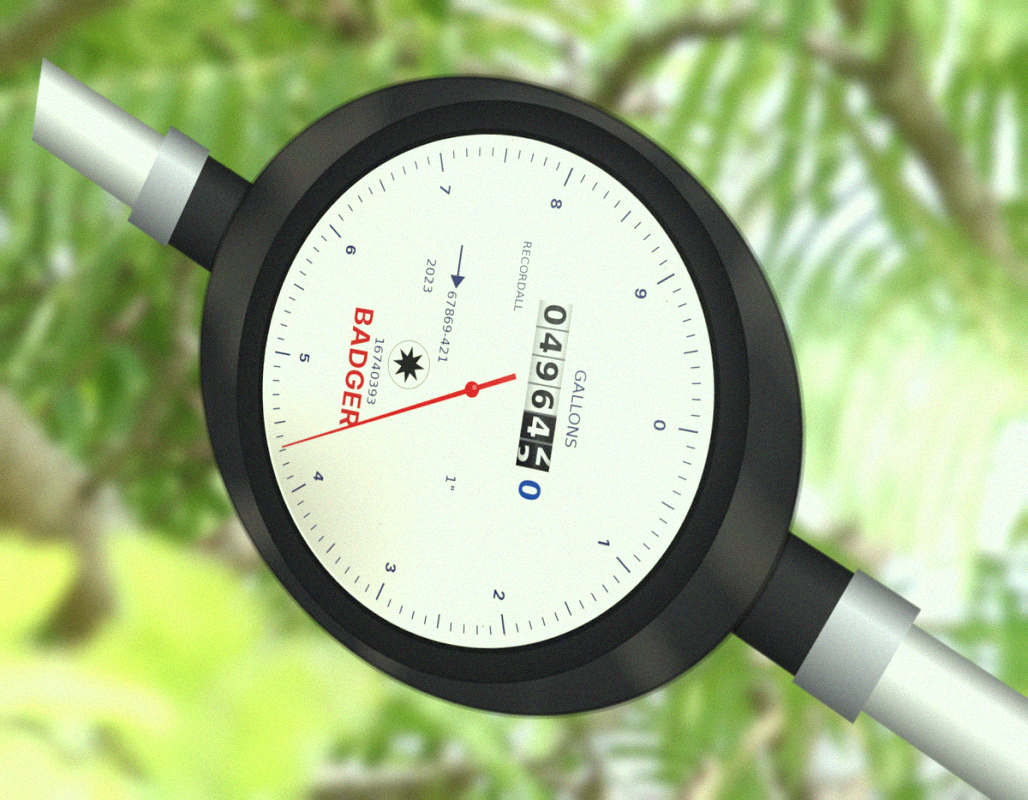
496424.3 gal
